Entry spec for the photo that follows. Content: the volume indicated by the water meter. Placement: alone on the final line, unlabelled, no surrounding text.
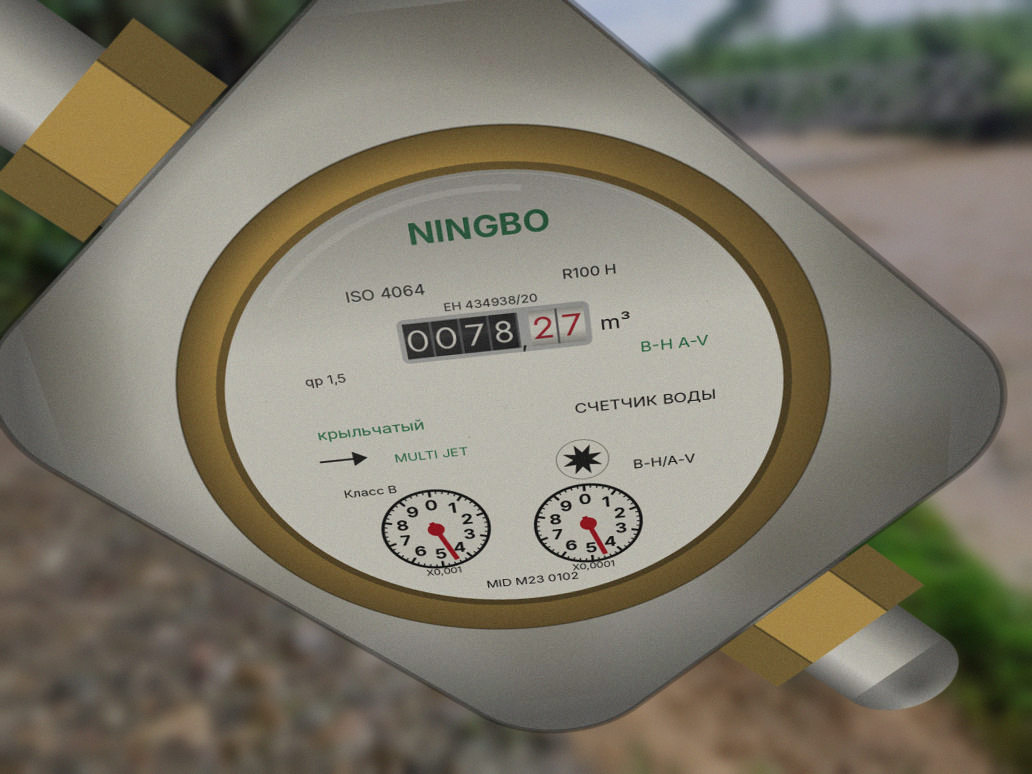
78.2744 m³
